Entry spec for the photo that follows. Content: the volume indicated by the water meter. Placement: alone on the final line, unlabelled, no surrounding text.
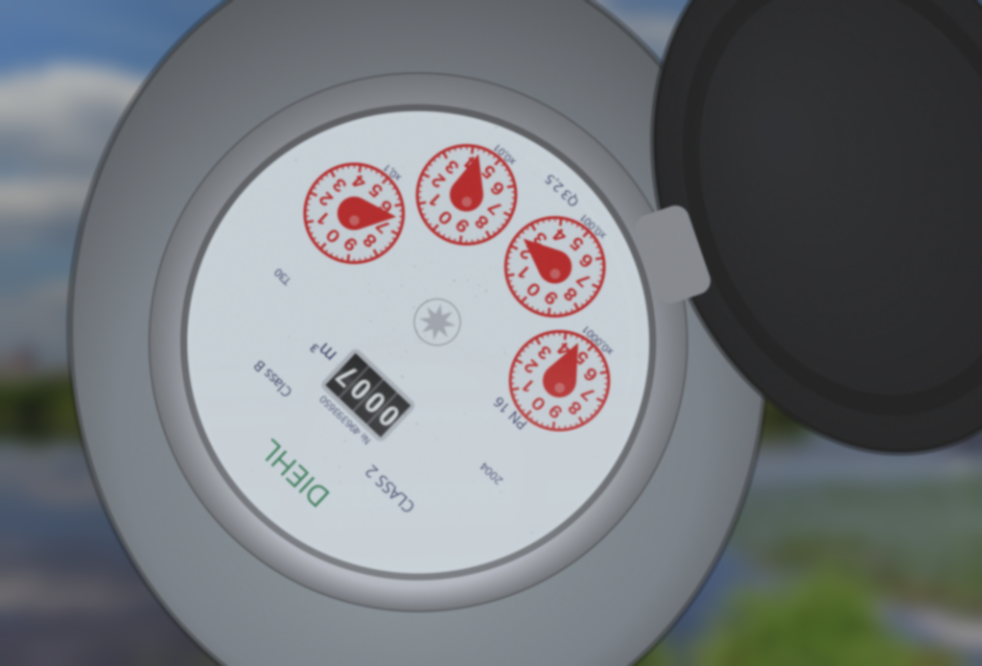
7.6424 m³
